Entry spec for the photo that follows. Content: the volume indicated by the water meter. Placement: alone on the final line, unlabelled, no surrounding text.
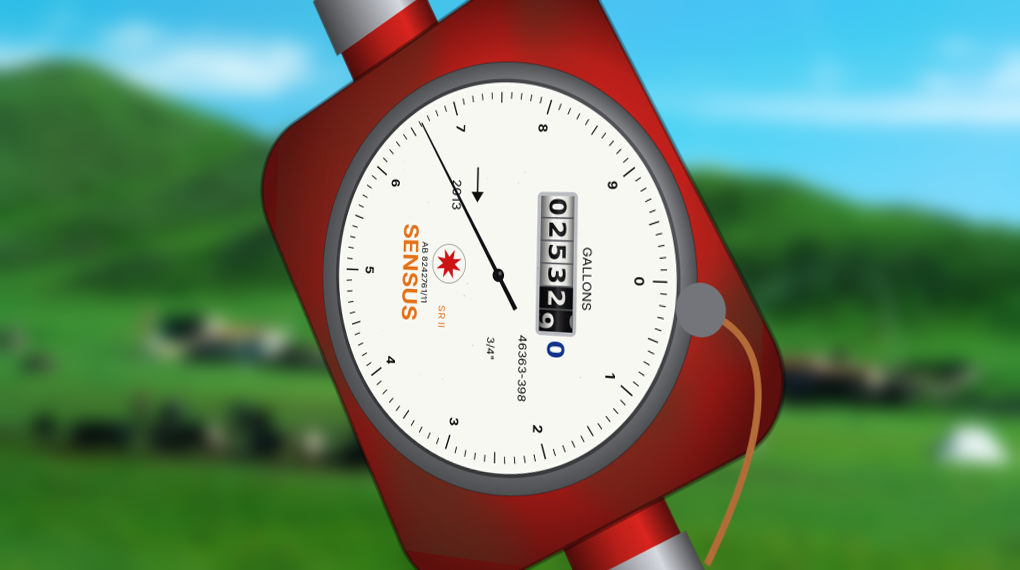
253286.6 gal
